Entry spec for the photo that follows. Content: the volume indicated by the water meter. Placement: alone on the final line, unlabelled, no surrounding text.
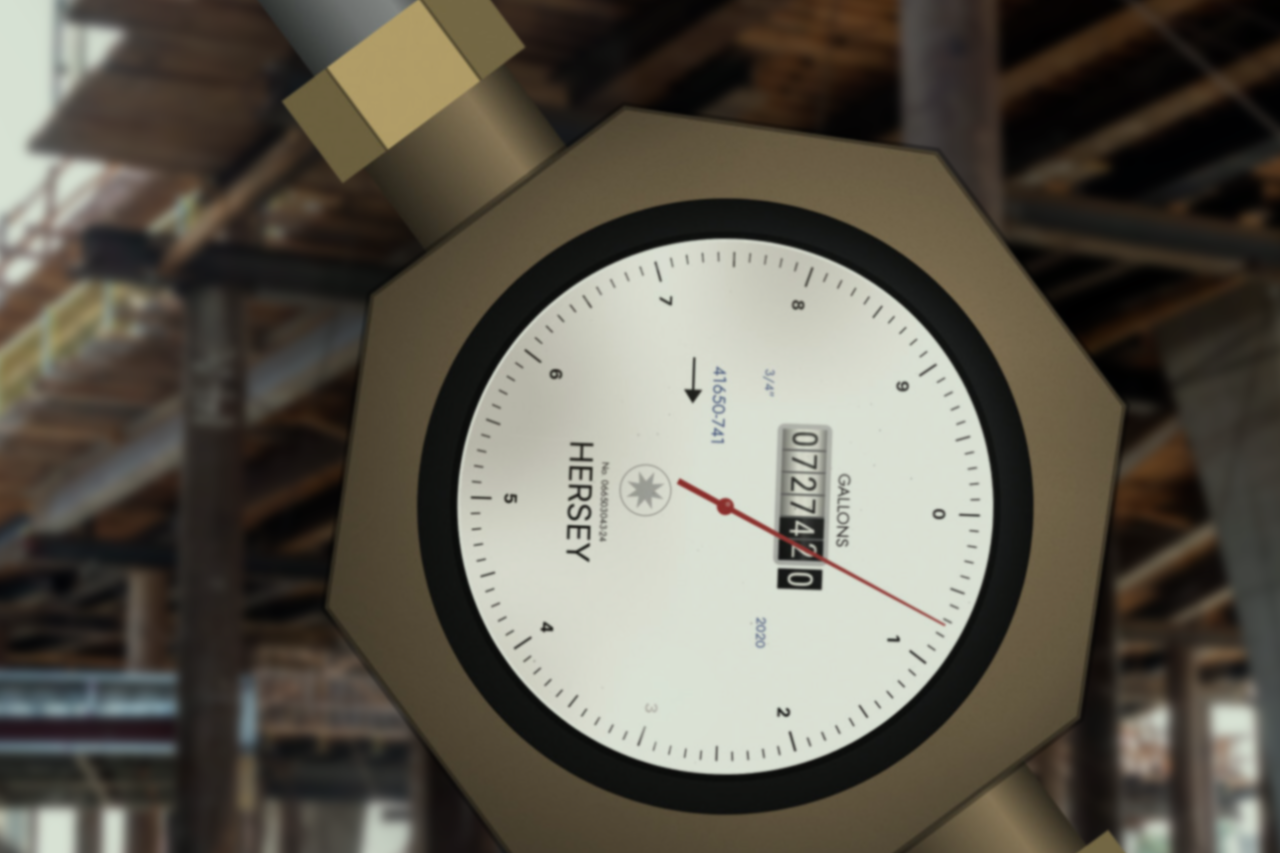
727420.7 gal
